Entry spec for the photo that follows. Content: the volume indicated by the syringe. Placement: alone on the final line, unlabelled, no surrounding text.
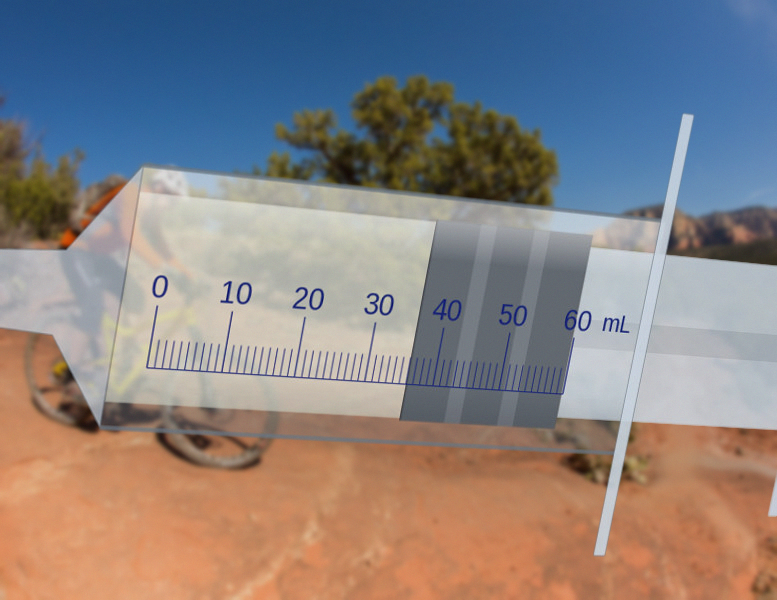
36 mL
